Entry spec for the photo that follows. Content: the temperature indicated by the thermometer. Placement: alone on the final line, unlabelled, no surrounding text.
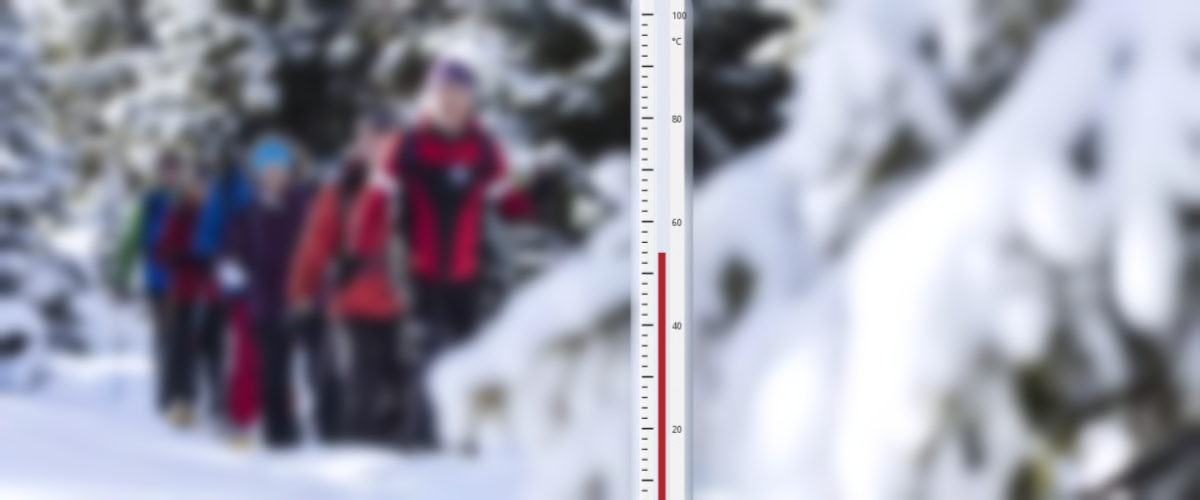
54 °C
